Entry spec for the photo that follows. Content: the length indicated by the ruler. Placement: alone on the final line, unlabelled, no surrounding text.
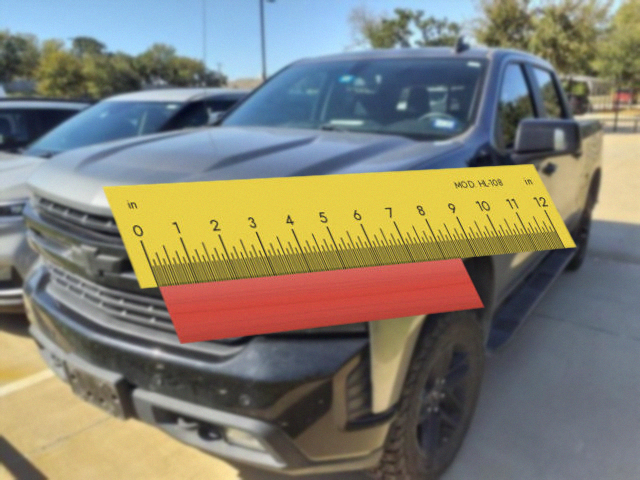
8.5 in
